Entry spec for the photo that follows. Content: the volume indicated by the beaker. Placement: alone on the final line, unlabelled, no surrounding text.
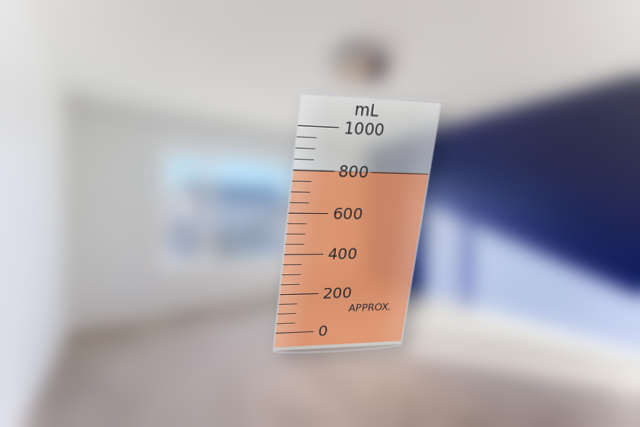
800 mL
